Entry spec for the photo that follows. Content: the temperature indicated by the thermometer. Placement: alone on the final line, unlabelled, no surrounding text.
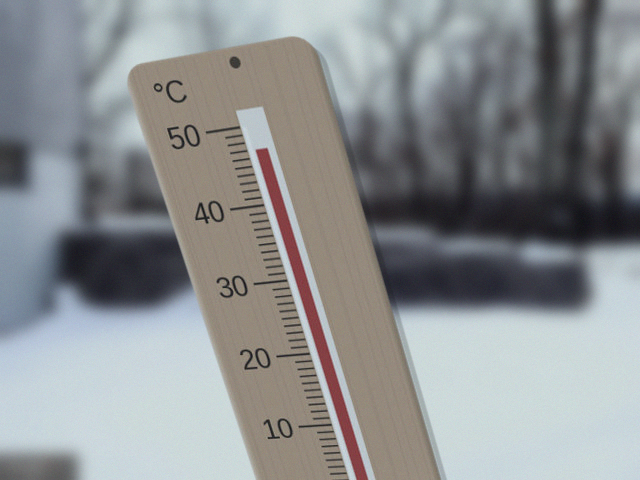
47 °C
